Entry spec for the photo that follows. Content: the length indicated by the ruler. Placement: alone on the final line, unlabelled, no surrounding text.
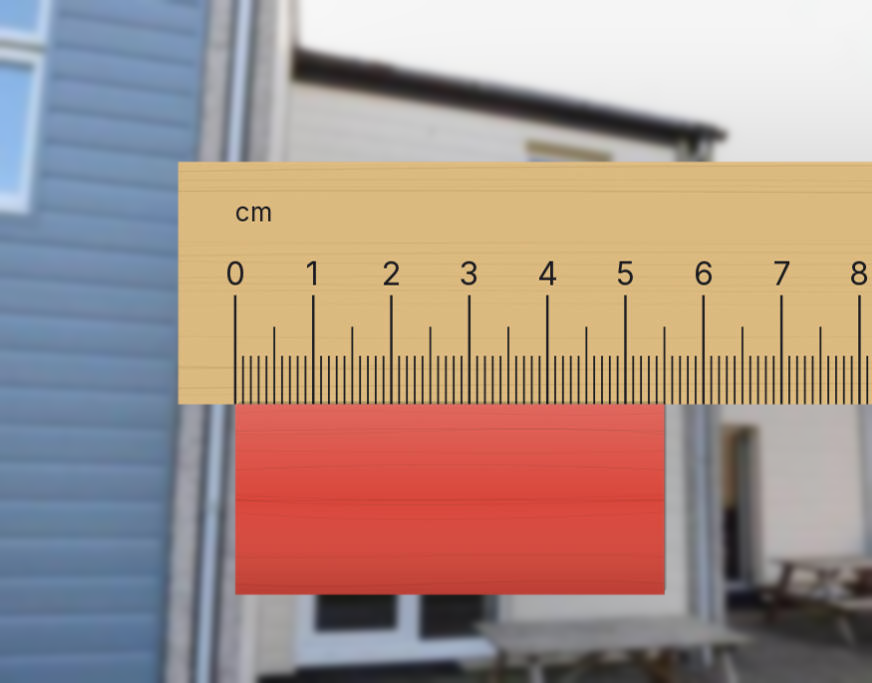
5.5 cm
